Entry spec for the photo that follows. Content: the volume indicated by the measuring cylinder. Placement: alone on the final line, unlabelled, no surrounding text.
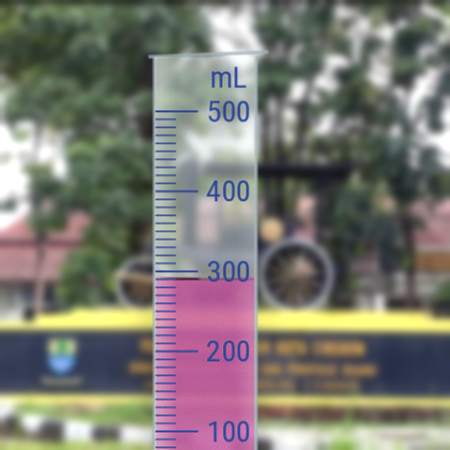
290 mL
